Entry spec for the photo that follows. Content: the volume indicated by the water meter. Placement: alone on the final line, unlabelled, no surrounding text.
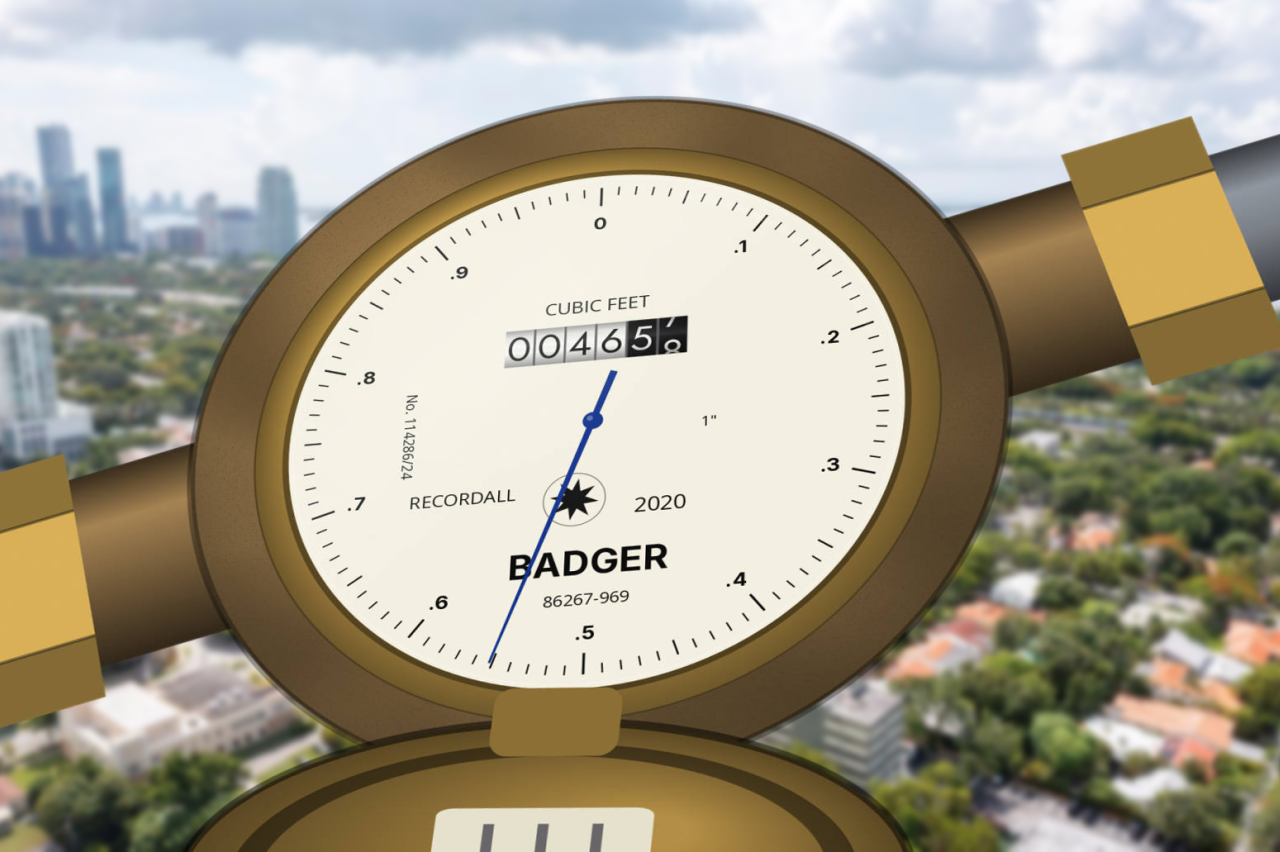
4657.55 ft³
